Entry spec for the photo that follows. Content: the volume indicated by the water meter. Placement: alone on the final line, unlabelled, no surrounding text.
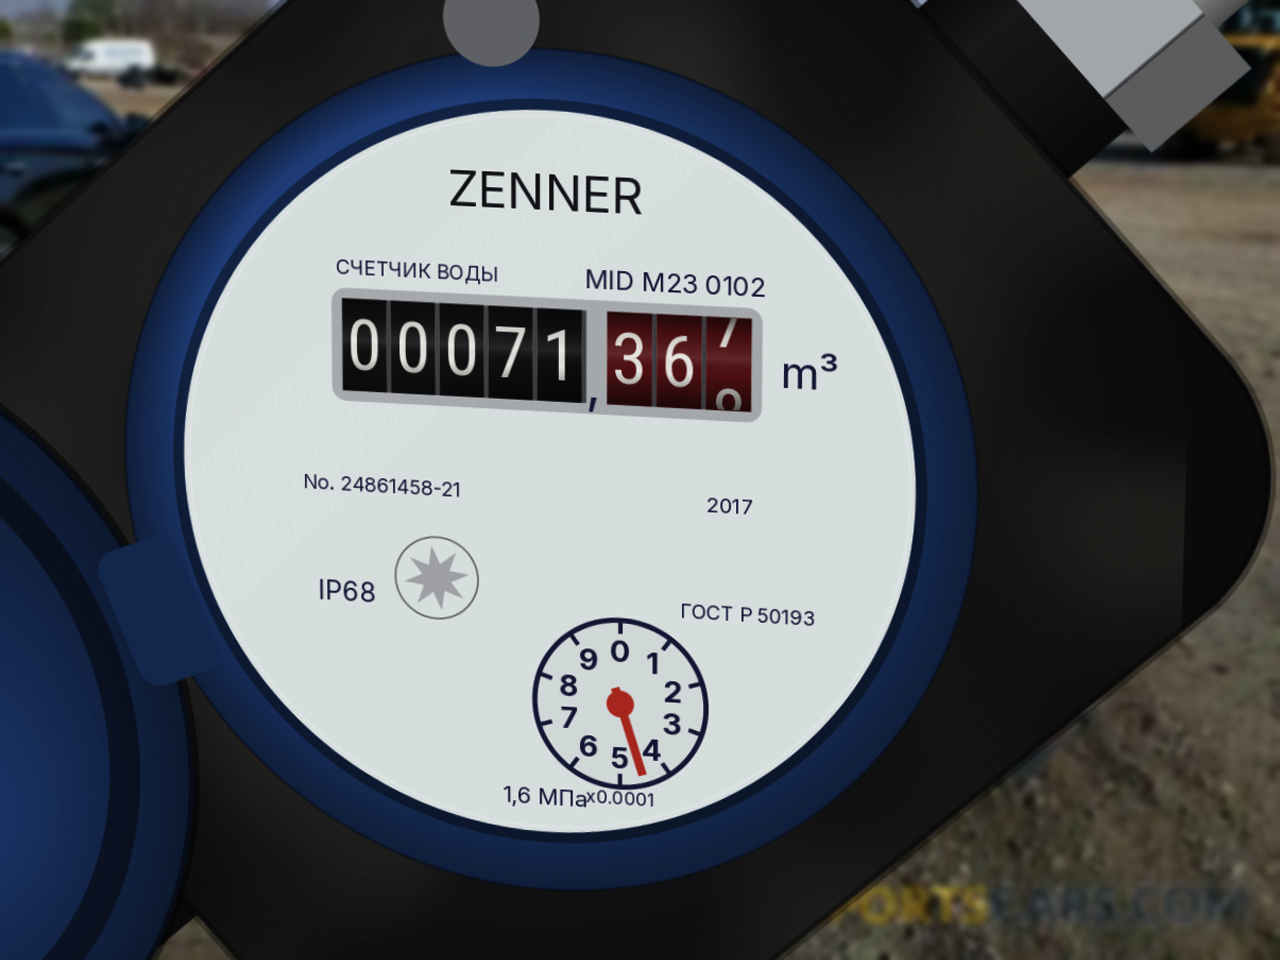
71.3674 m³
